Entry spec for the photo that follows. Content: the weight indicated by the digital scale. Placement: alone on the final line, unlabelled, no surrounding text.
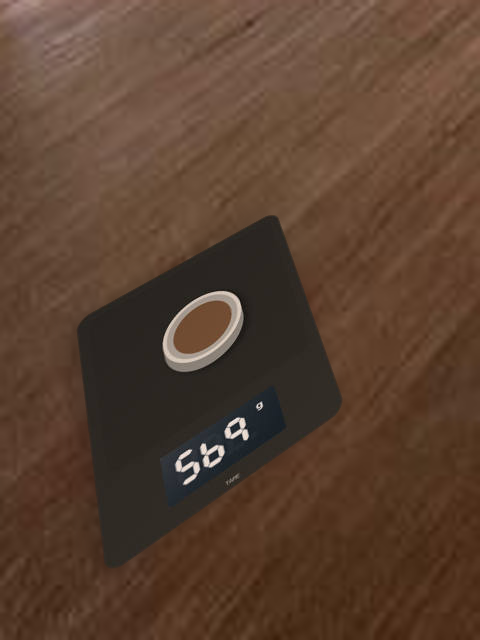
569 g
